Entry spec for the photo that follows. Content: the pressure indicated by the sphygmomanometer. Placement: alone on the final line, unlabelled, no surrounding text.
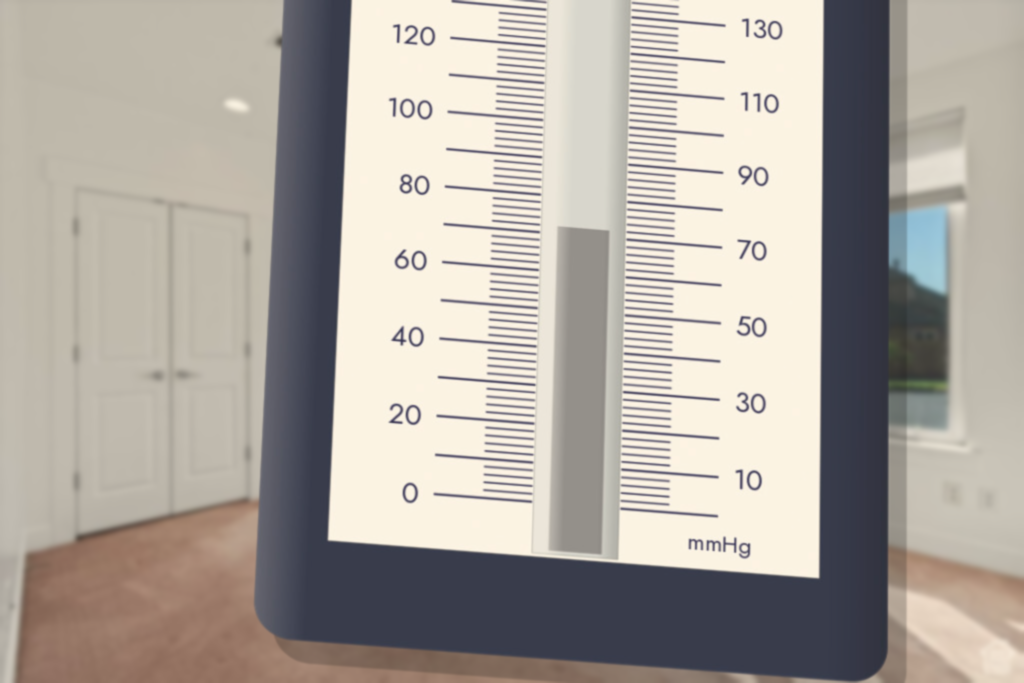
72 mmHg
